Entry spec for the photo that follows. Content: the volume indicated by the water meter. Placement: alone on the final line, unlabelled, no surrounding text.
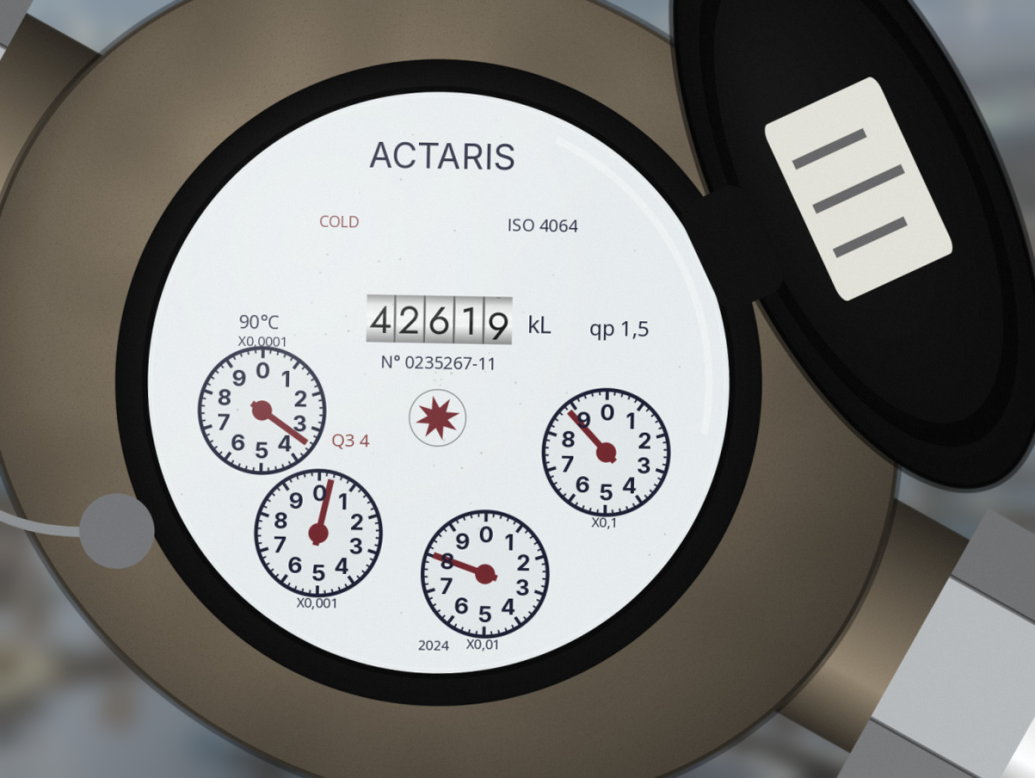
42618.8803 kL
